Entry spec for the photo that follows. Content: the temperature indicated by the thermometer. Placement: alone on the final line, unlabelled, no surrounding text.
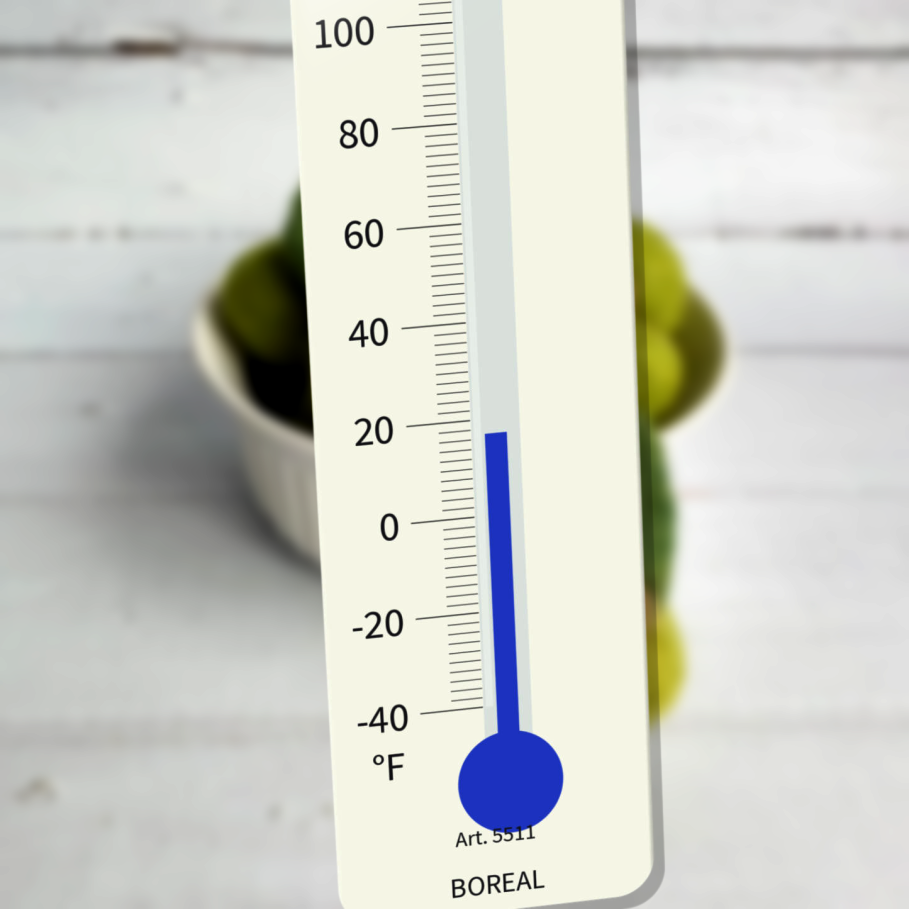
17 °F
